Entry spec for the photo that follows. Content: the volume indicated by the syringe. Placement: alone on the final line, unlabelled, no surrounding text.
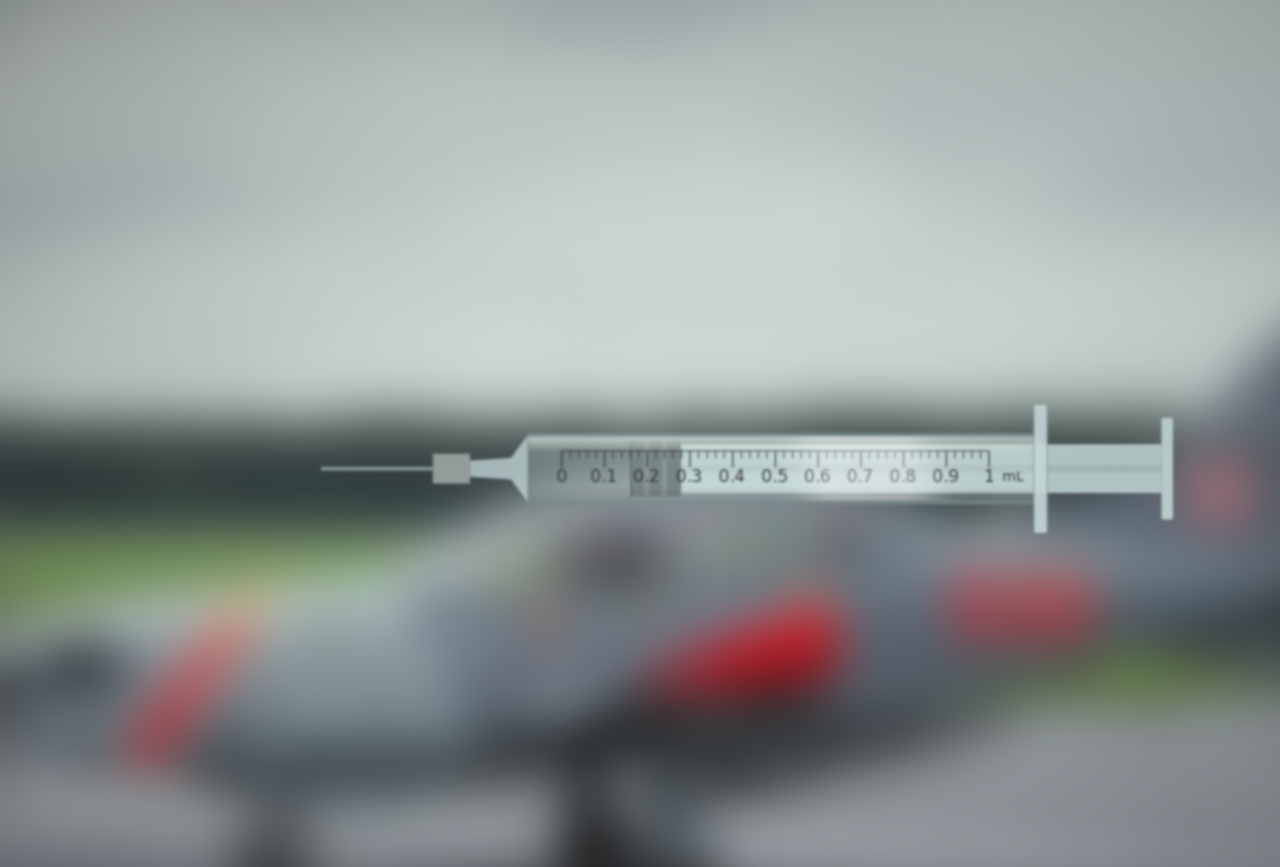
0.16 mL
